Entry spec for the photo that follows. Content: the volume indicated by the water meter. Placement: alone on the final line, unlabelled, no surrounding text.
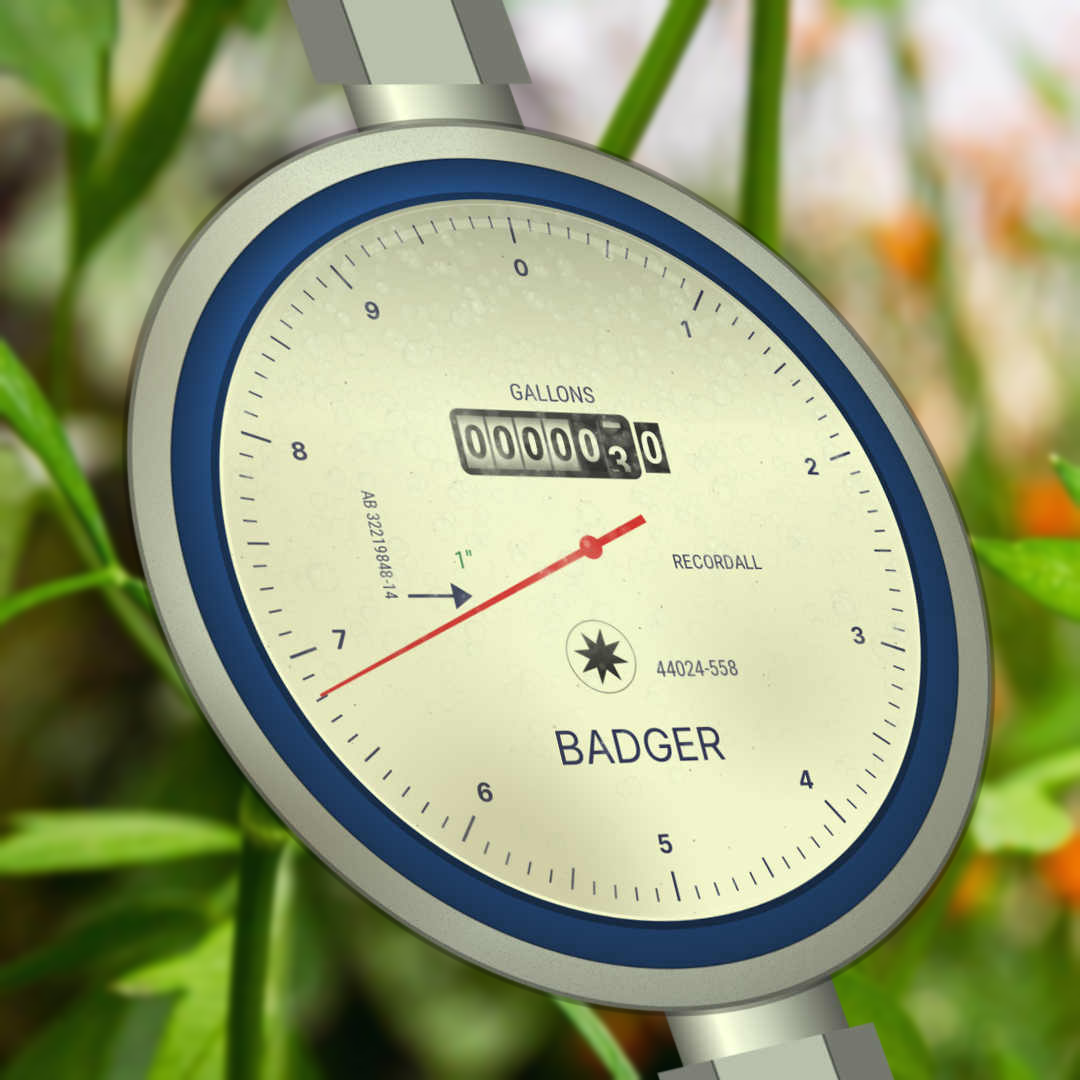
26.8 gal
